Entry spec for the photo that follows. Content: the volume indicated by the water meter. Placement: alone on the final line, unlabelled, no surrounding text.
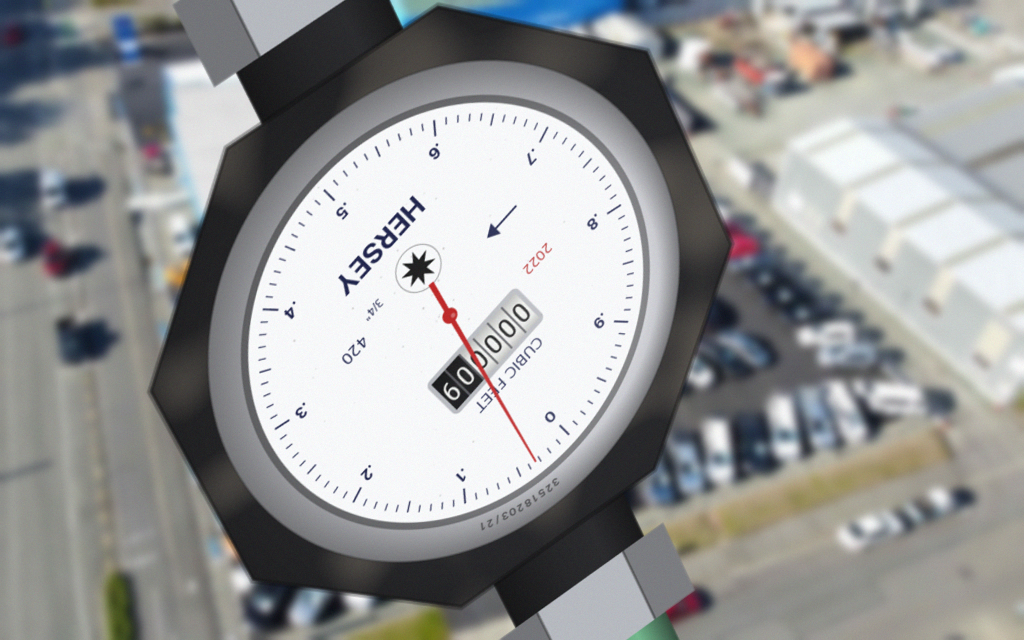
9.03 ft³
